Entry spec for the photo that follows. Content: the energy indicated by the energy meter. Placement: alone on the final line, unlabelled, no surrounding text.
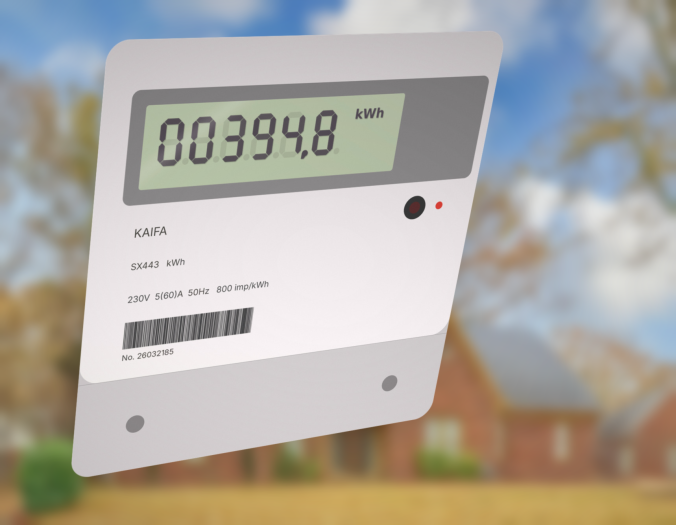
394.8 kWh
